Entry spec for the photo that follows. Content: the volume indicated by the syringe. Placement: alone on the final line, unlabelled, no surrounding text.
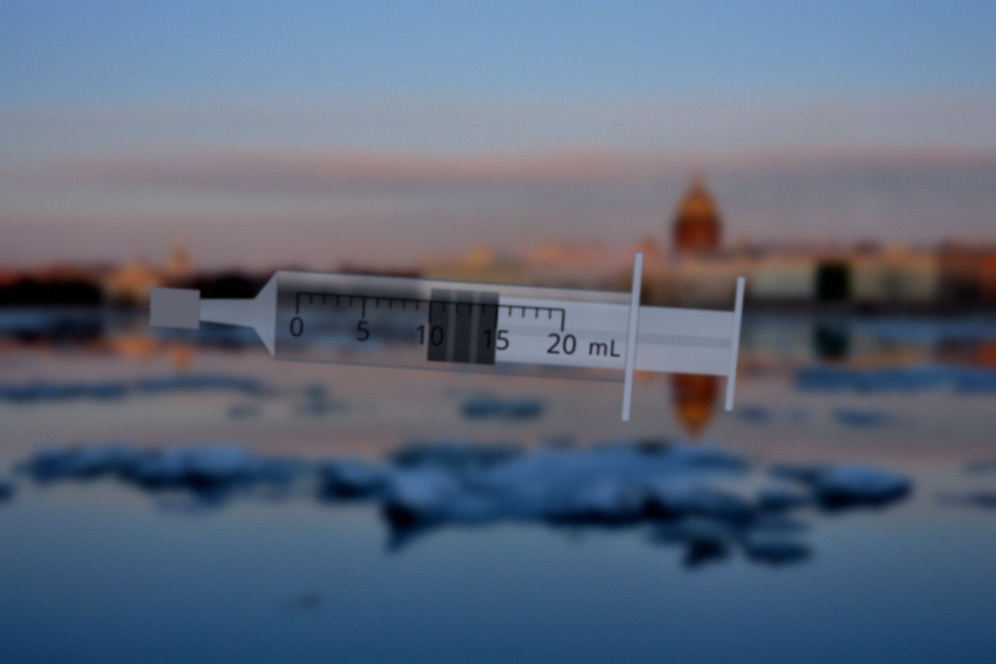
10 mL
